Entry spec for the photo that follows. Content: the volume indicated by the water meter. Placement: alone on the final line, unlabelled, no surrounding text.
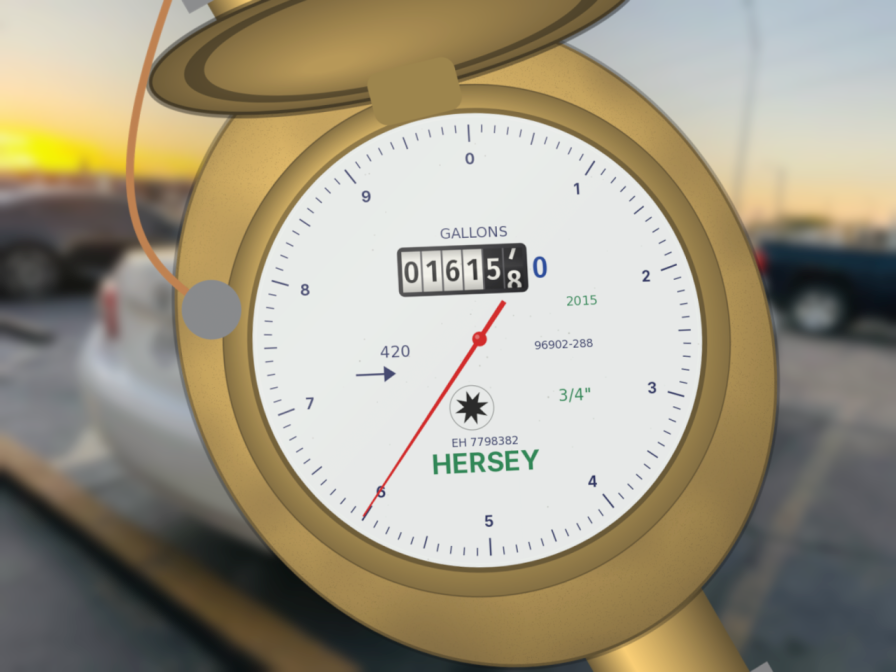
161576.0 gal
